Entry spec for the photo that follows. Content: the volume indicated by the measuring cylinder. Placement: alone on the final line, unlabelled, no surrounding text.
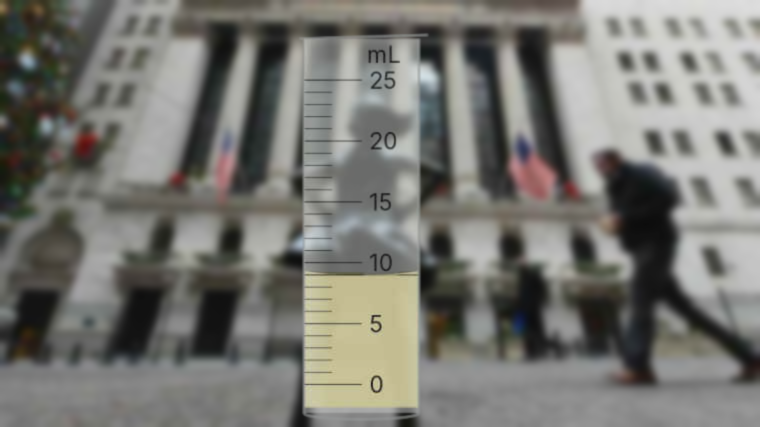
9 mL
